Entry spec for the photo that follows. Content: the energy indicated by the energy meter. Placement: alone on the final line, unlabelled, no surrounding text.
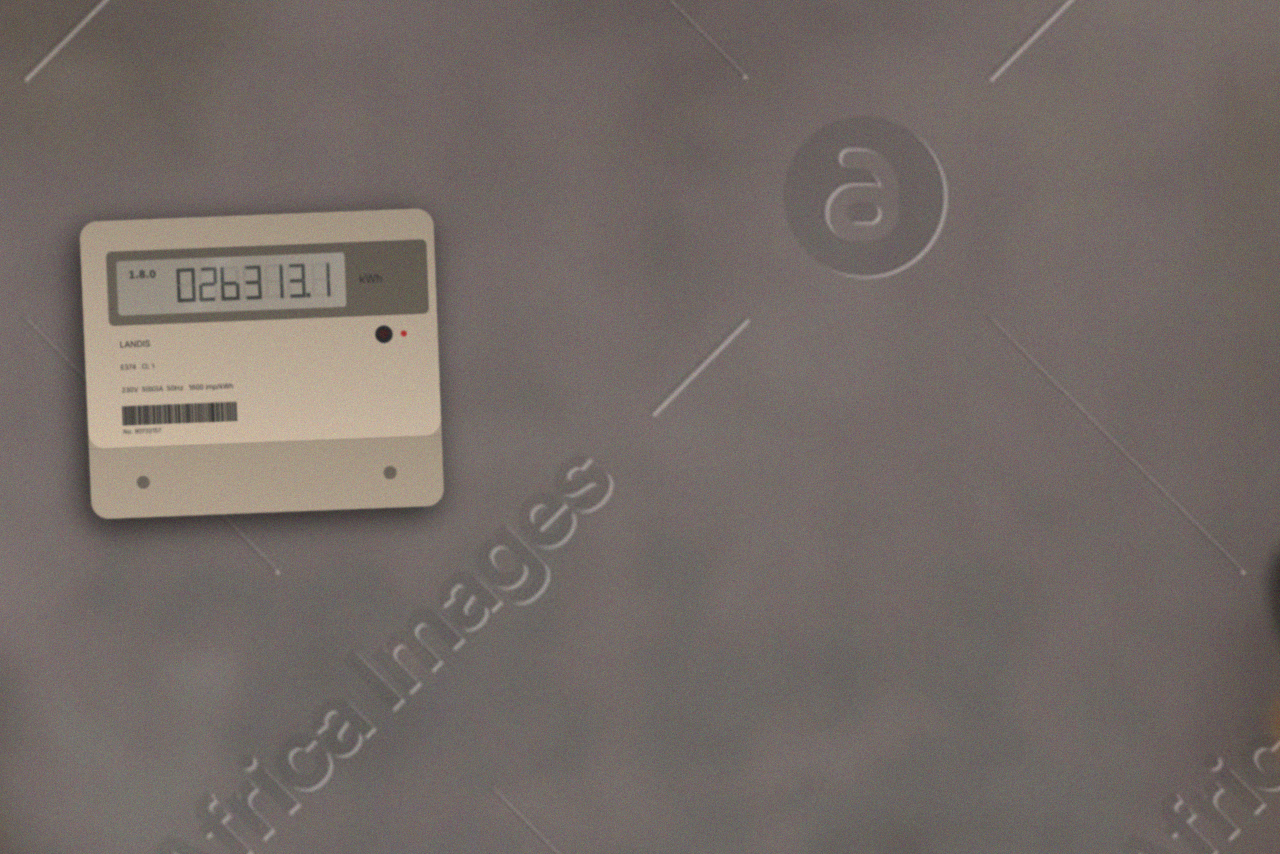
26313.1 kWh
